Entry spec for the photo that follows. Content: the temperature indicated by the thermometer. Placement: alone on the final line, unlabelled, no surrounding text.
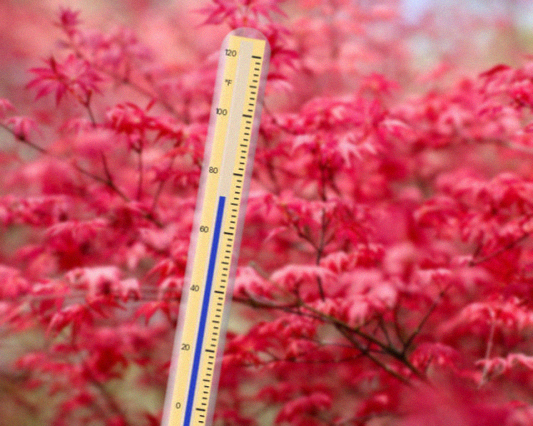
72 °F
